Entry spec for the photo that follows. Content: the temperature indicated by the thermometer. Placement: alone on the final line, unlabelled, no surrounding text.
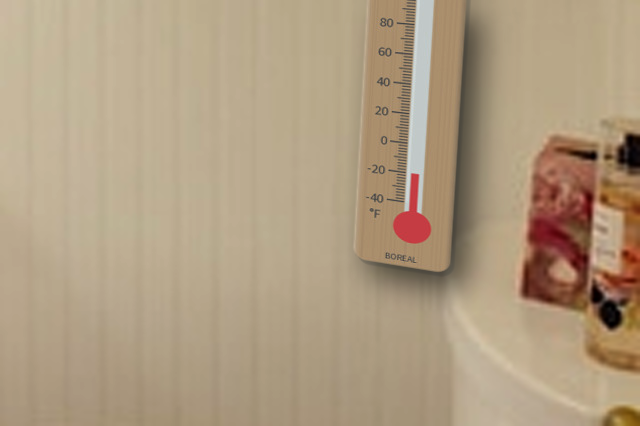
-20 °F
